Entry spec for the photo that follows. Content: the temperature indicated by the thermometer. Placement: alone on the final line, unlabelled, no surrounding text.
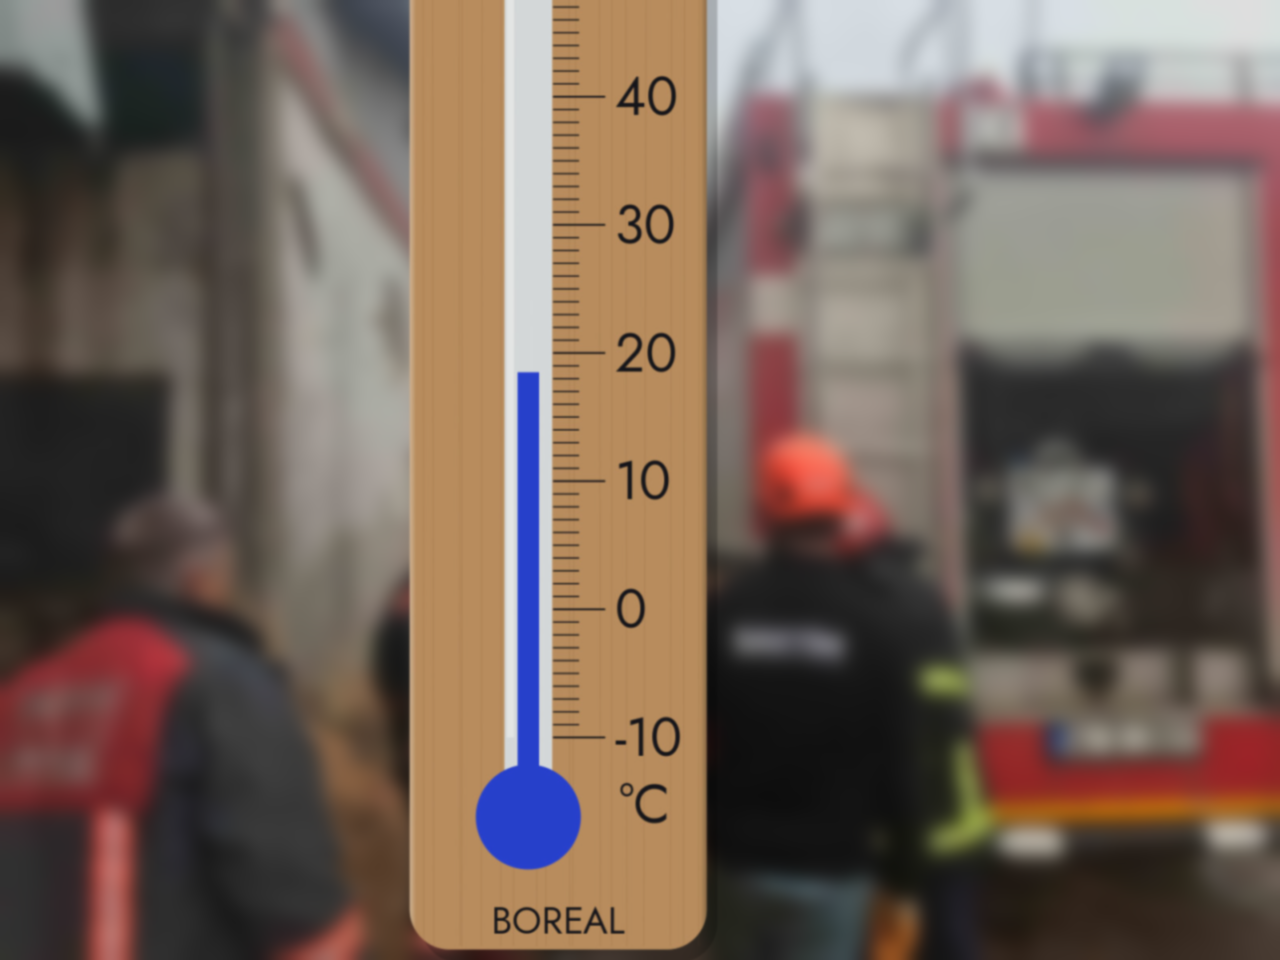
18.5 °C
